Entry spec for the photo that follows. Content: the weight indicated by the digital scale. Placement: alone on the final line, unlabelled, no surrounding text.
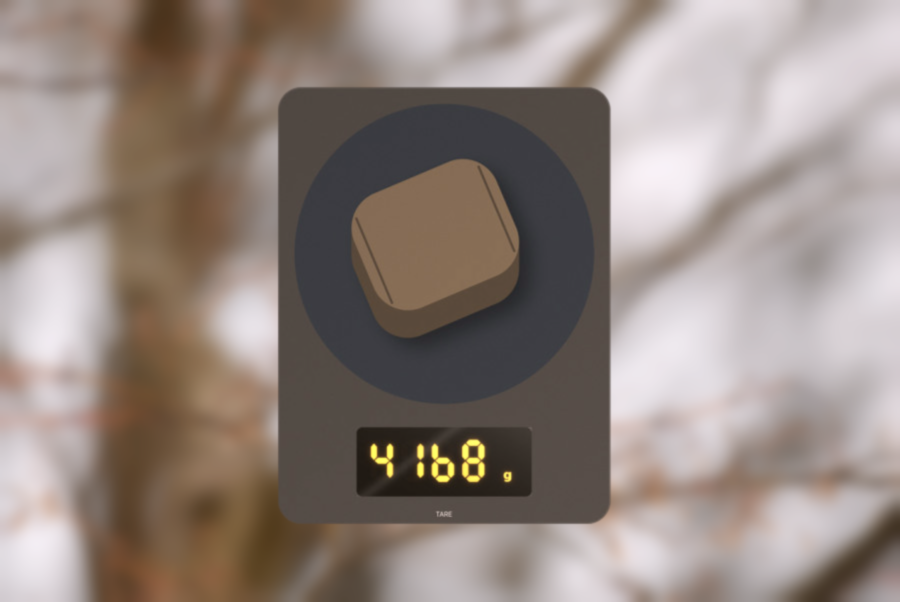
4168 g
